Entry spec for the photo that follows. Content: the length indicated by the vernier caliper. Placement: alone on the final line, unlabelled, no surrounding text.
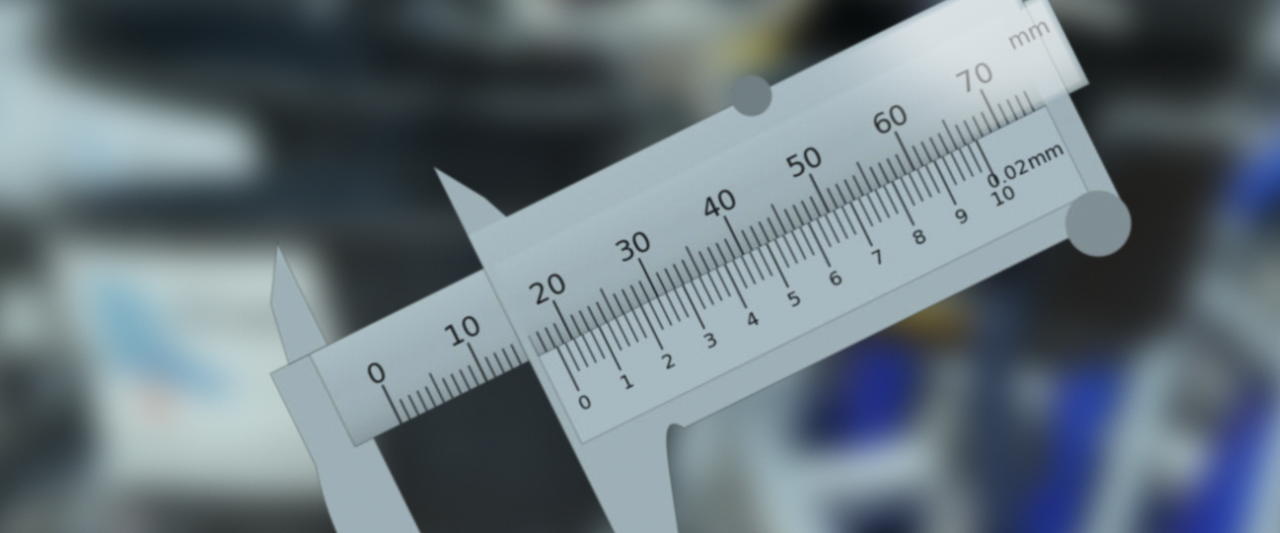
18.2 mm
